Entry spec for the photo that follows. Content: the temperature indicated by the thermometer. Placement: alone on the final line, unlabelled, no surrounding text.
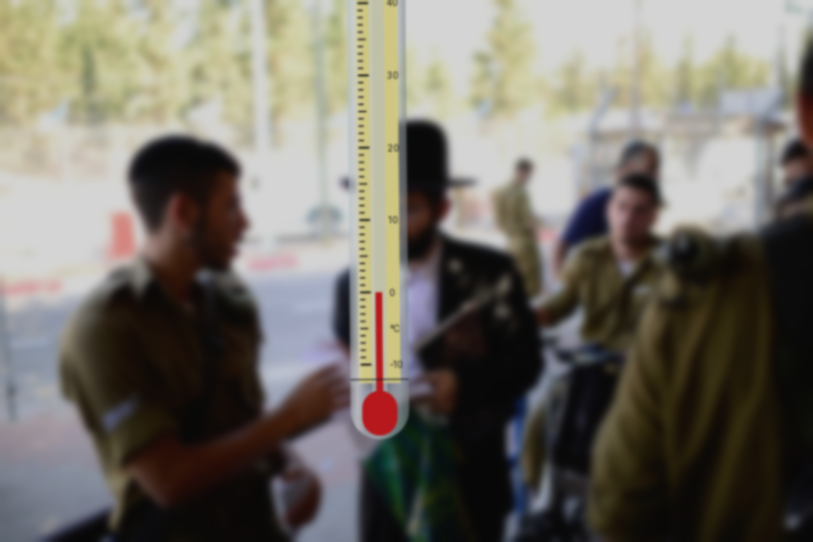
0 °C
